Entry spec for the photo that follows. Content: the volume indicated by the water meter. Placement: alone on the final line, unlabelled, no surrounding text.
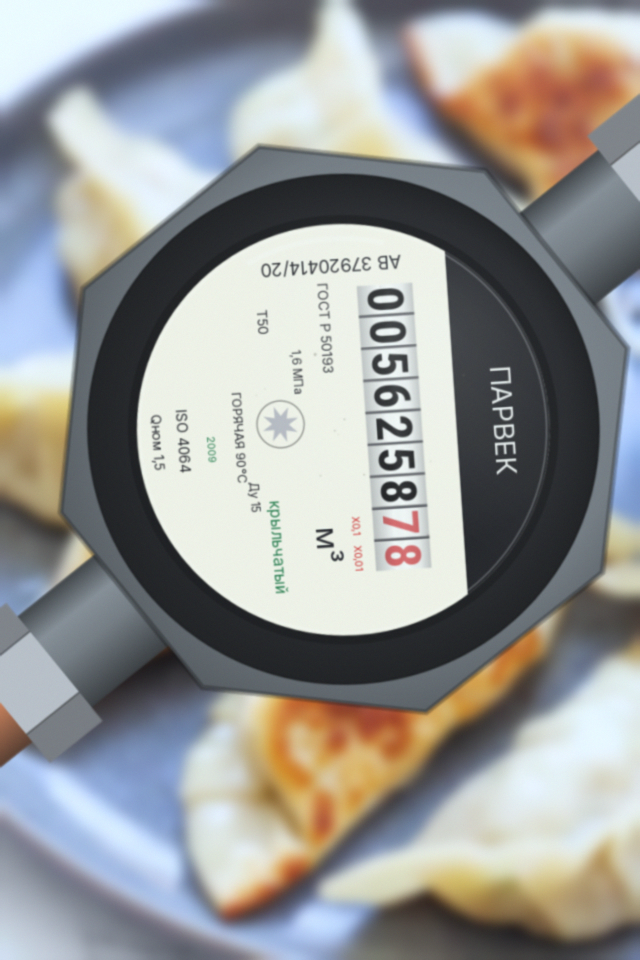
56258.78 m³
